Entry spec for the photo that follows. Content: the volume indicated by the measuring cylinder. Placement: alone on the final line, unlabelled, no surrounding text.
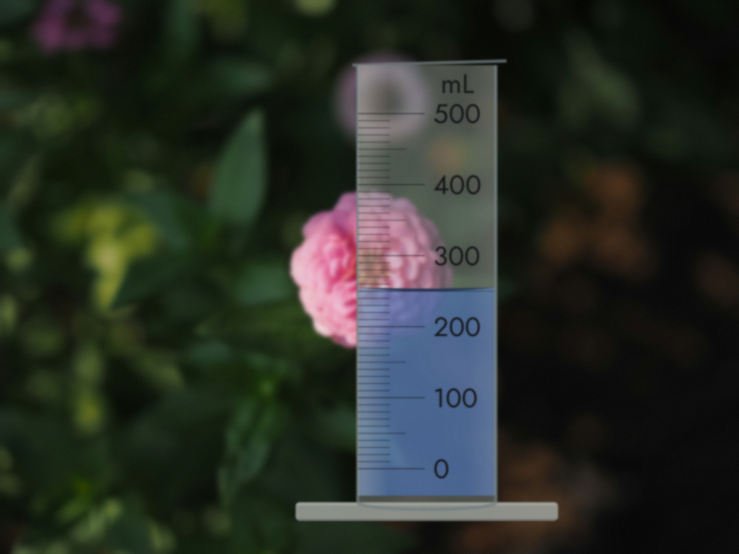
250 mL
